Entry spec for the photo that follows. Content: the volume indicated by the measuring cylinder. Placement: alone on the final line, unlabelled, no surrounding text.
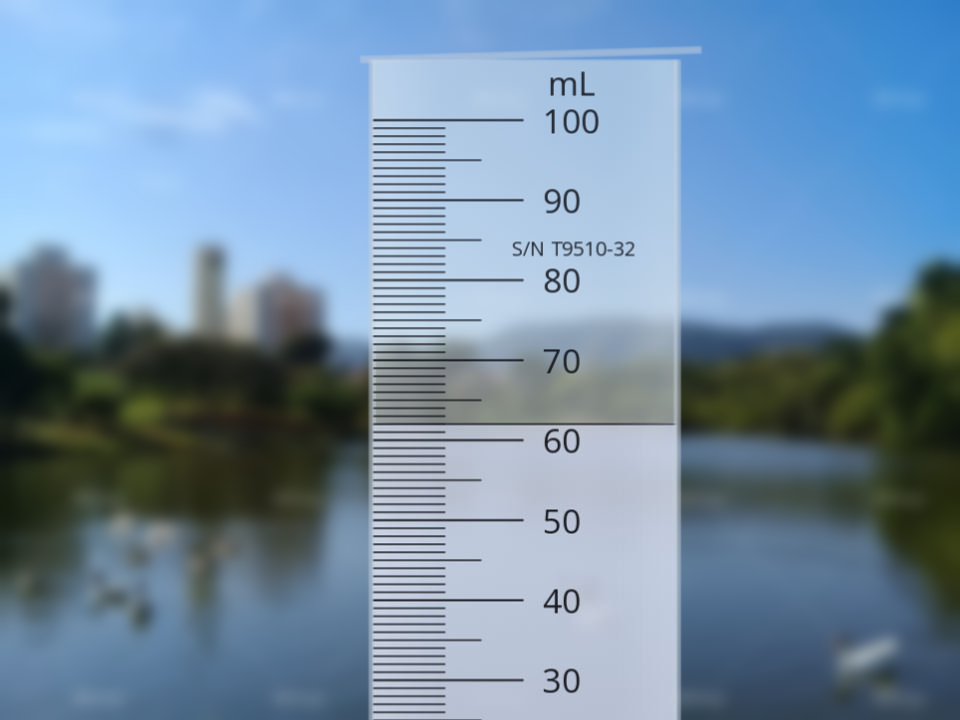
62 mL
